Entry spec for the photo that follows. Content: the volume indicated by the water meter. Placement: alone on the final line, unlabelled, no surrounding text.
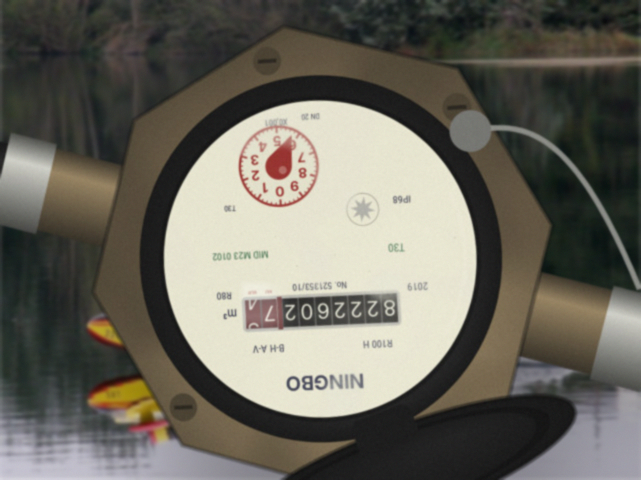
8222602.735 m³
